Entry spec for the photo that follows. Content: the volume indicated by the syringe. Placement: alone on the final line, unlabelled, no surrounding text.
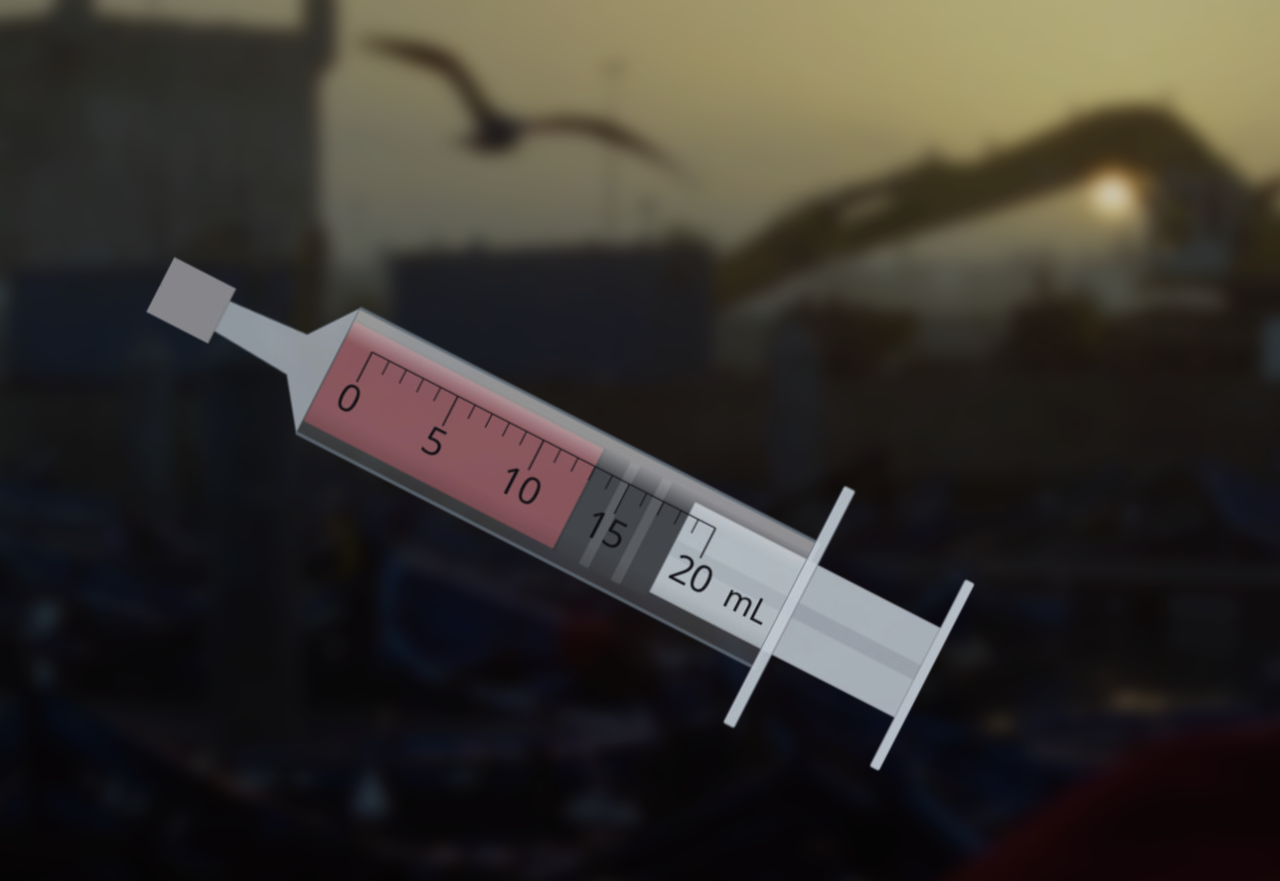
13 mL
